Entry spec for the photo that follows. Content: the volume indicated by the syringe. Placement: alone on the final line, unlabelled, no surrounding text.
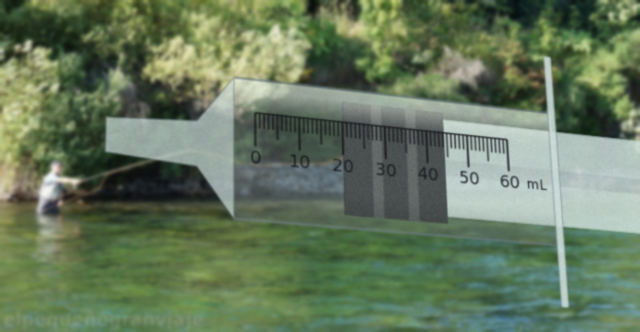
20 mL
